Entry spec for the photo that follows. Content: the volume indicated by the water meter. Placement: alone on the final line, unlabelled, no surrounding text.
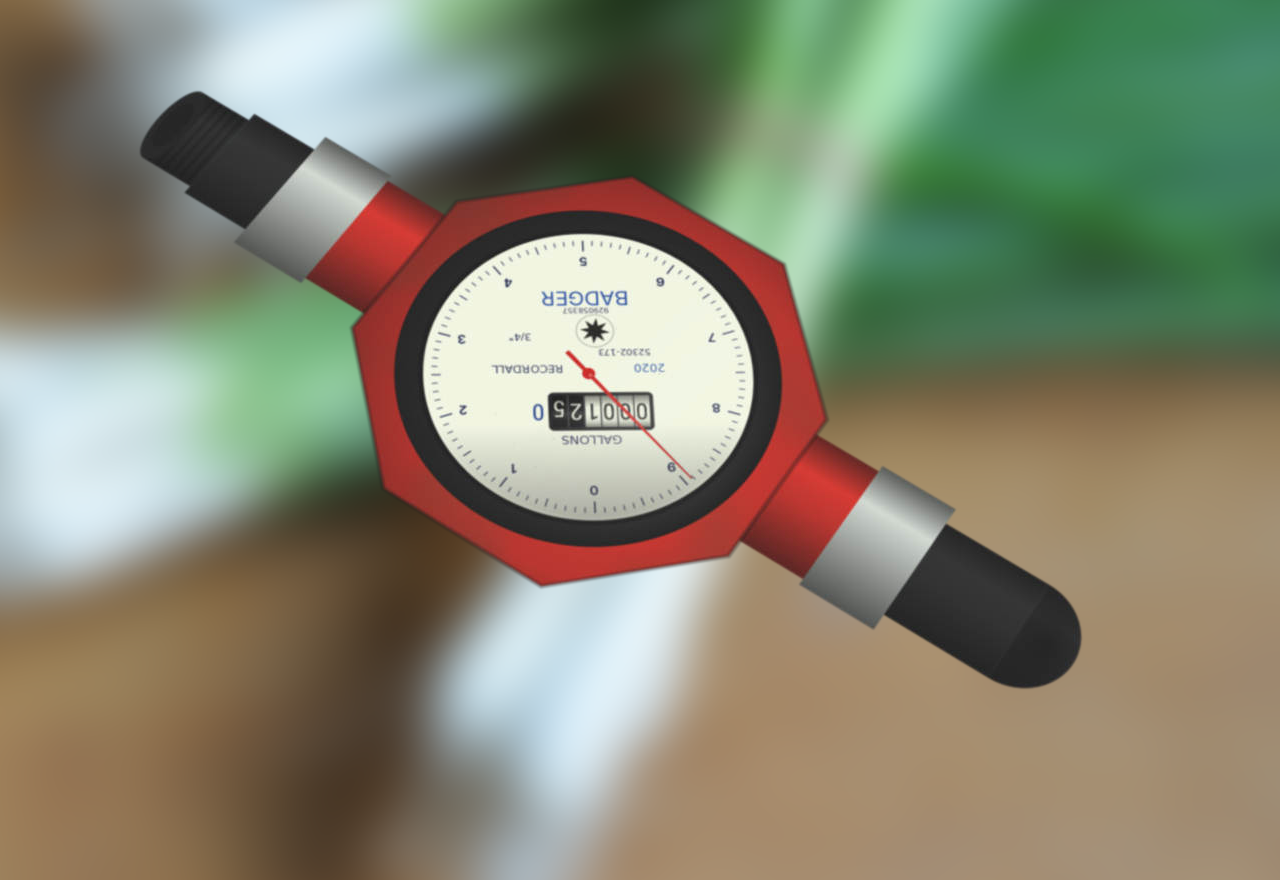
1248.9 gal
